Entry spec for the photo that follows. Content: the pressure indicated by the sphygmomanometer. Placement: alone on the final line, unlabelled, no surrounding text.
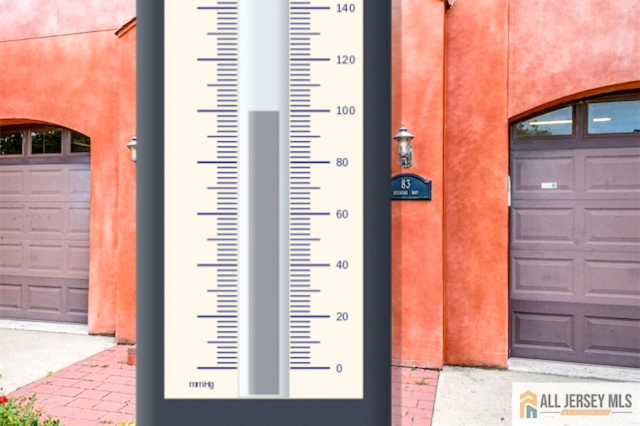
100 mmHg
